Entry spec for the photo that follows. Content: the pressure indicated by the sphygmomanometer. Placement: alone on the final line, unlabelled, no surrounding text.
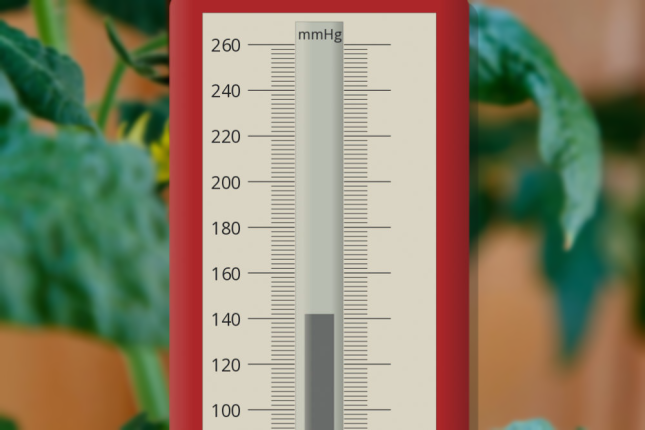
142 mmHg
